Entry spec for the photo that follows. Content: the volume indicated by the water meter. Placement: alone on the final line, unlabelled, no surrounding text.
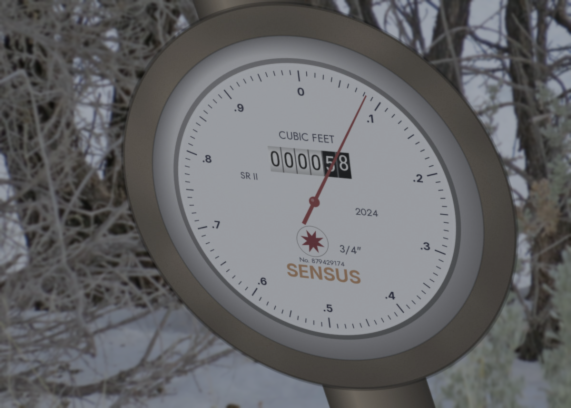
58.08 ft³
